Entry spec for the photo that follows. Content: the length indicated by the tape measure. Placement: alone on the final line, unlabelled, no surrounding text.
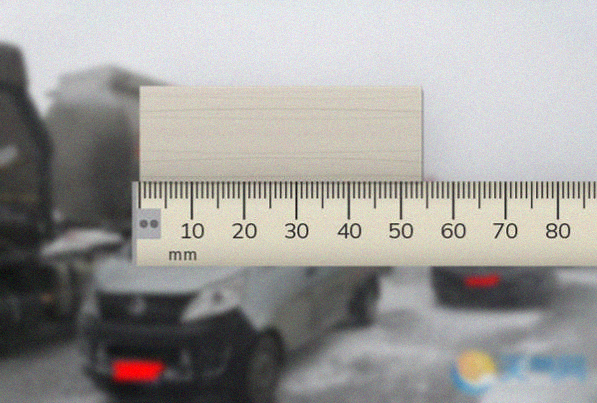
54 mm
